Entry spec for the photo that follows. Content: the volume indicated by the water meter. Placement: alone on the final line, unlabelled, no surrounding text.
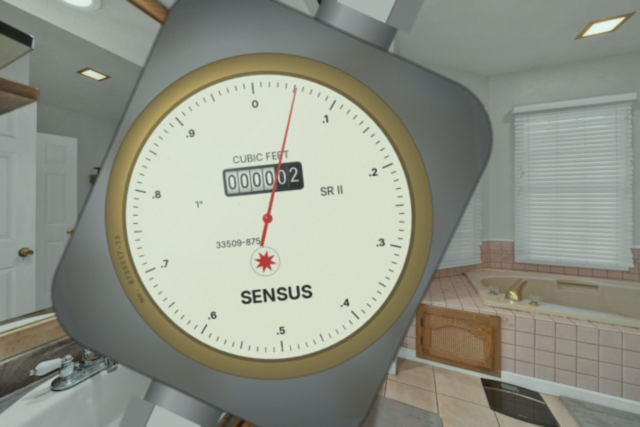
2.05 ft³
